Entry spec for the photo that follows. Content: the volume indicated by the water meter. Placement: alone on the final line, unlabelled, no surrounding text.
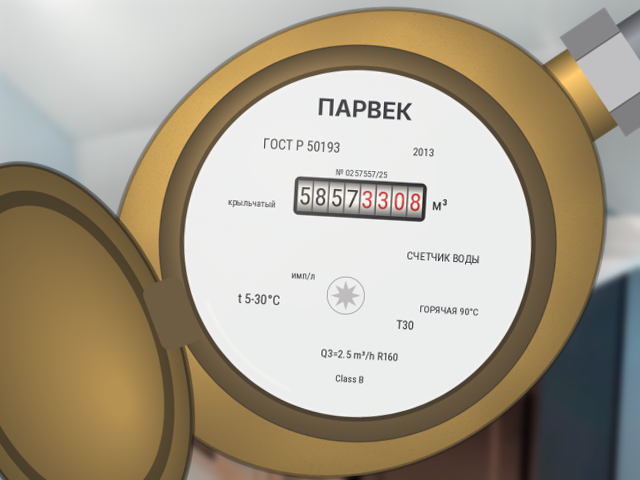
5857.3308 m³
